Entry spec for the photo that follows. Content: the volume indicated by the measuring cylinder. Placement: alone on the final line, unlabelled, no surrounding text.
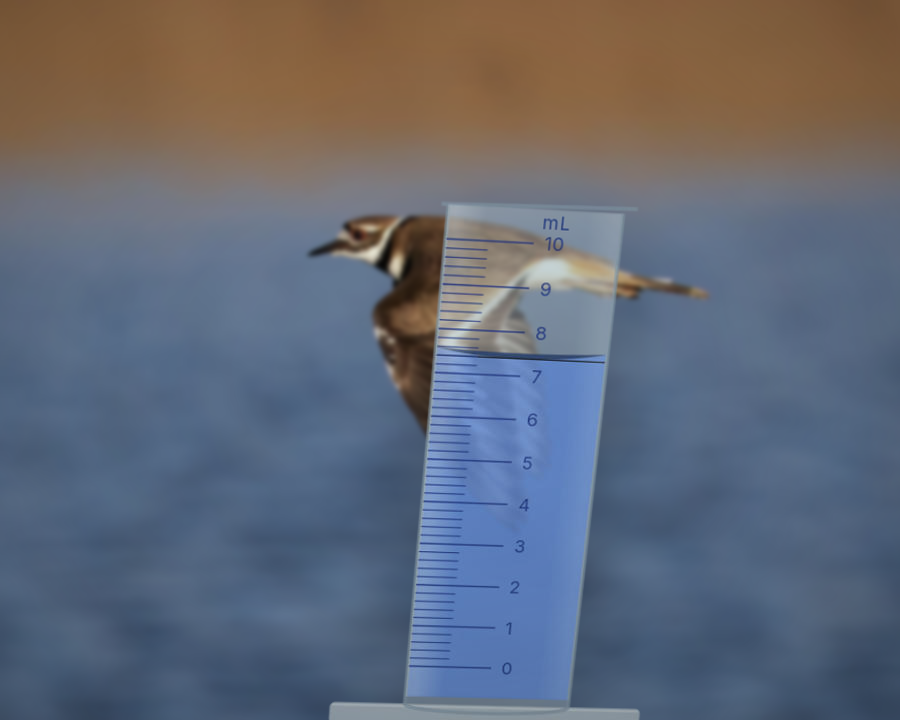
7.4 mL
